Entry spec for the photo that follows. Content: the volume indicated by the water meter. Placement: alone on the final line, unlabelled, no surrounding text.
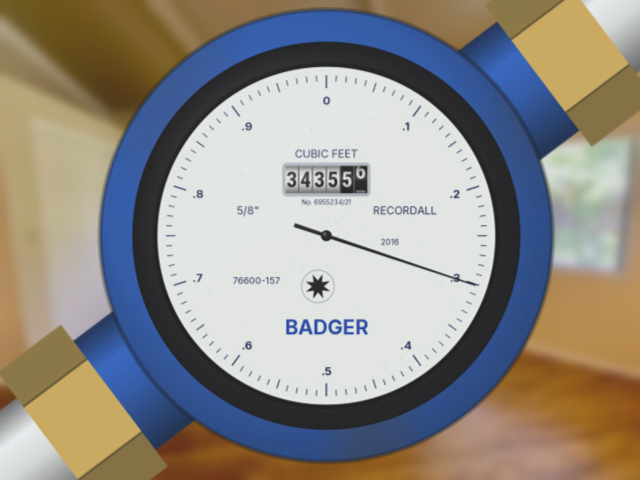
343556.30 ft³
